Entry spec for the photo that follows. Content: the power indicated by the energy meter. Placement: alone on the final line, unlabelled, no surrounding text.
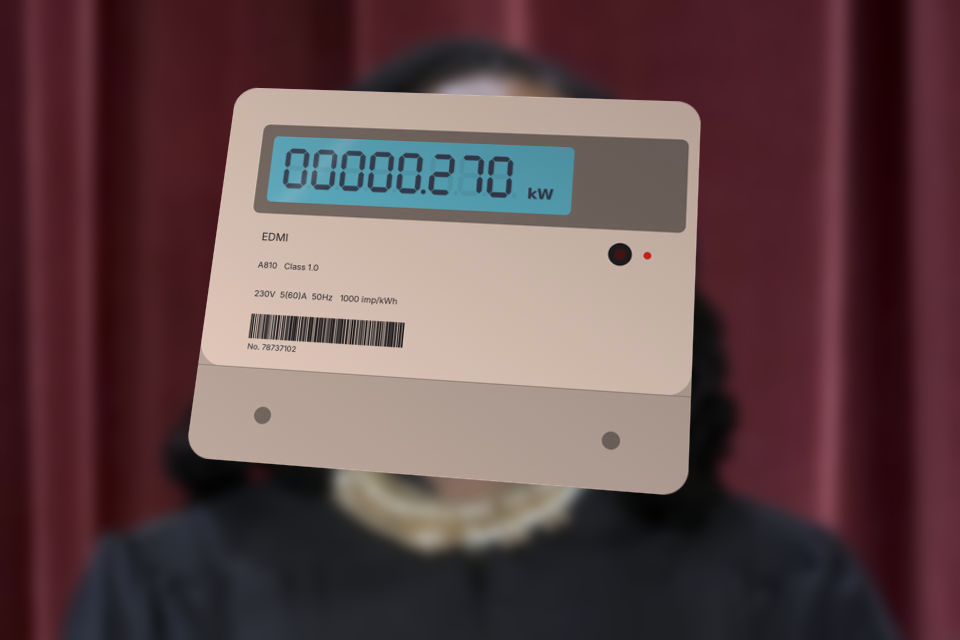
0.270 kW
